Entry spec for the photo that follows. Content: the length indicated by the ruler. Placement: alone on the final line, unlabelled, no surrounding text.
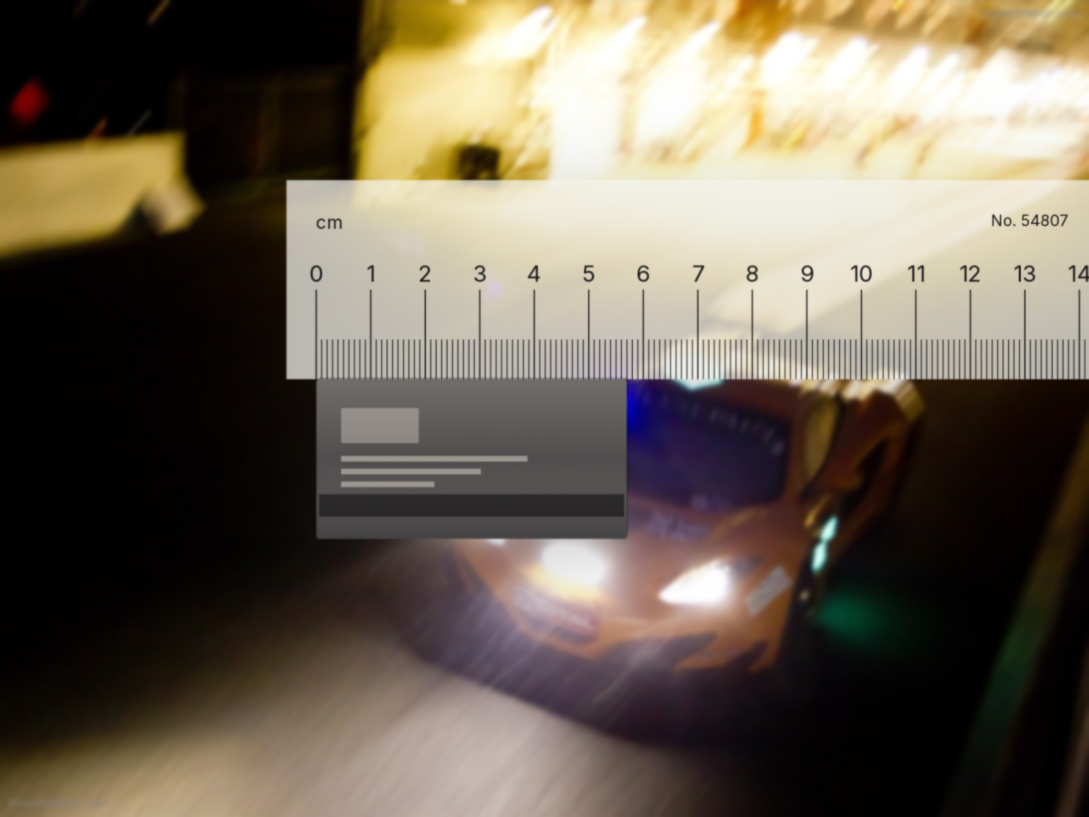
5.7 cm
